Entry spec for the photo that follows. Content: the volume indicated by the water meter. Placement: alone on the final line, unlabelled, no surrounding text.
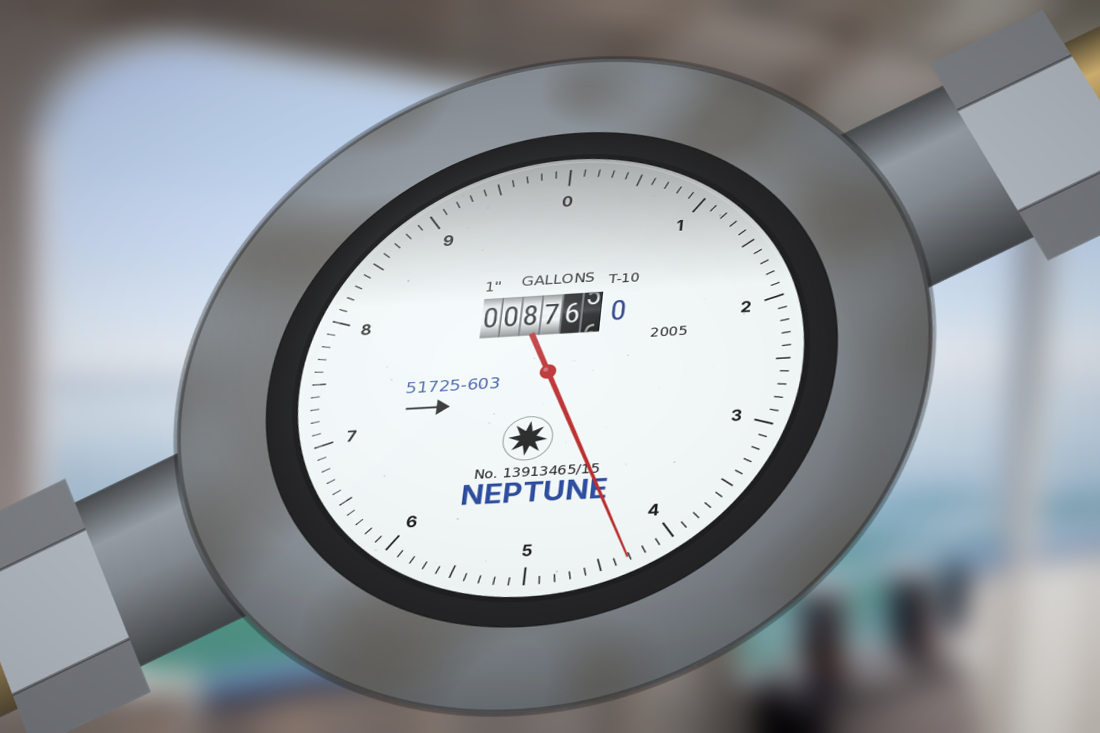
87654.3 gal
